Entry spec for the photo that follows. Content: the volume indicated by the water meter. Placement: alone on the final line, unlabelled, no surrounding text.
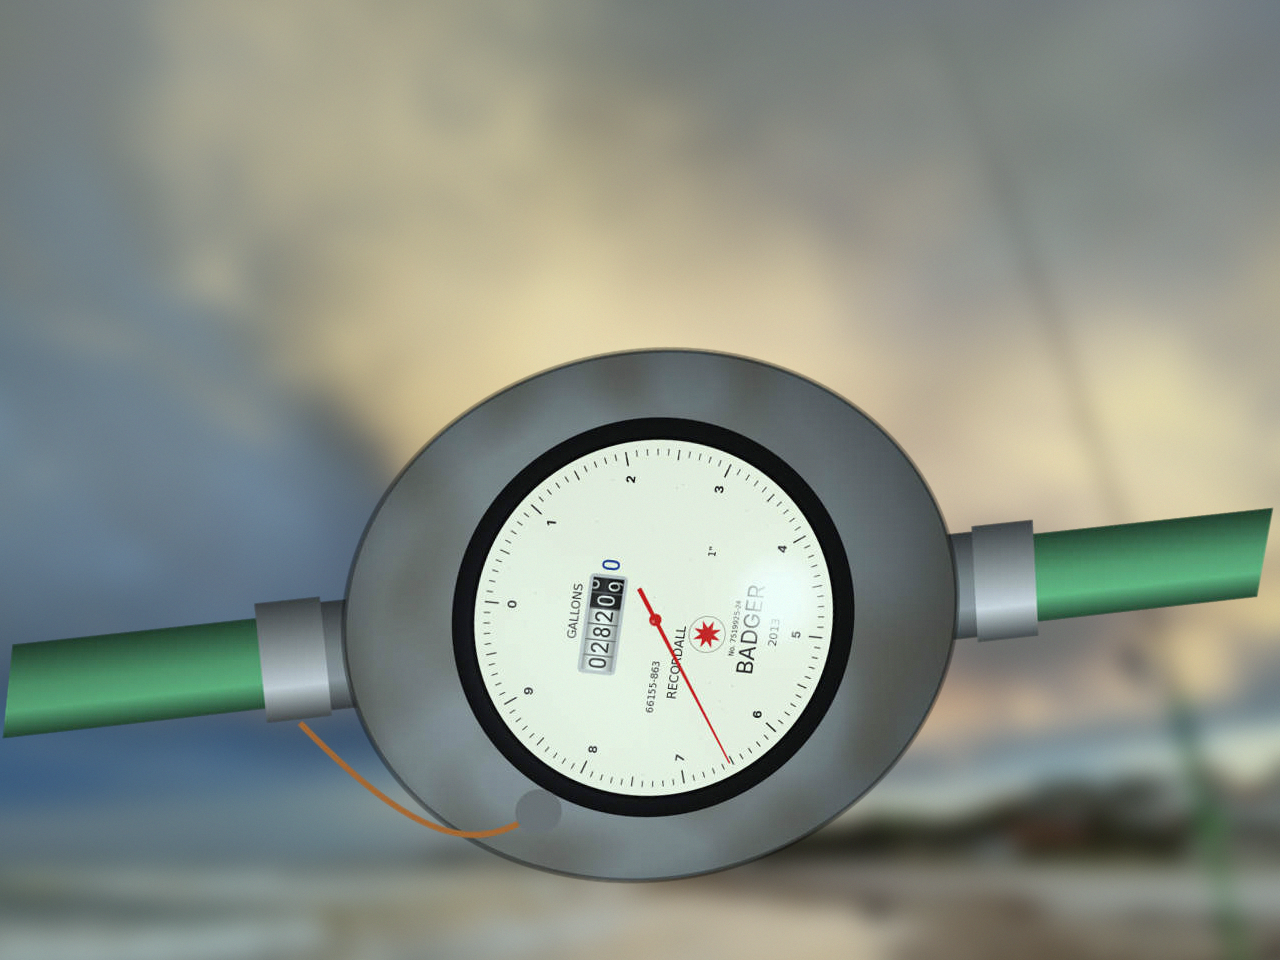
282086.5 gal
